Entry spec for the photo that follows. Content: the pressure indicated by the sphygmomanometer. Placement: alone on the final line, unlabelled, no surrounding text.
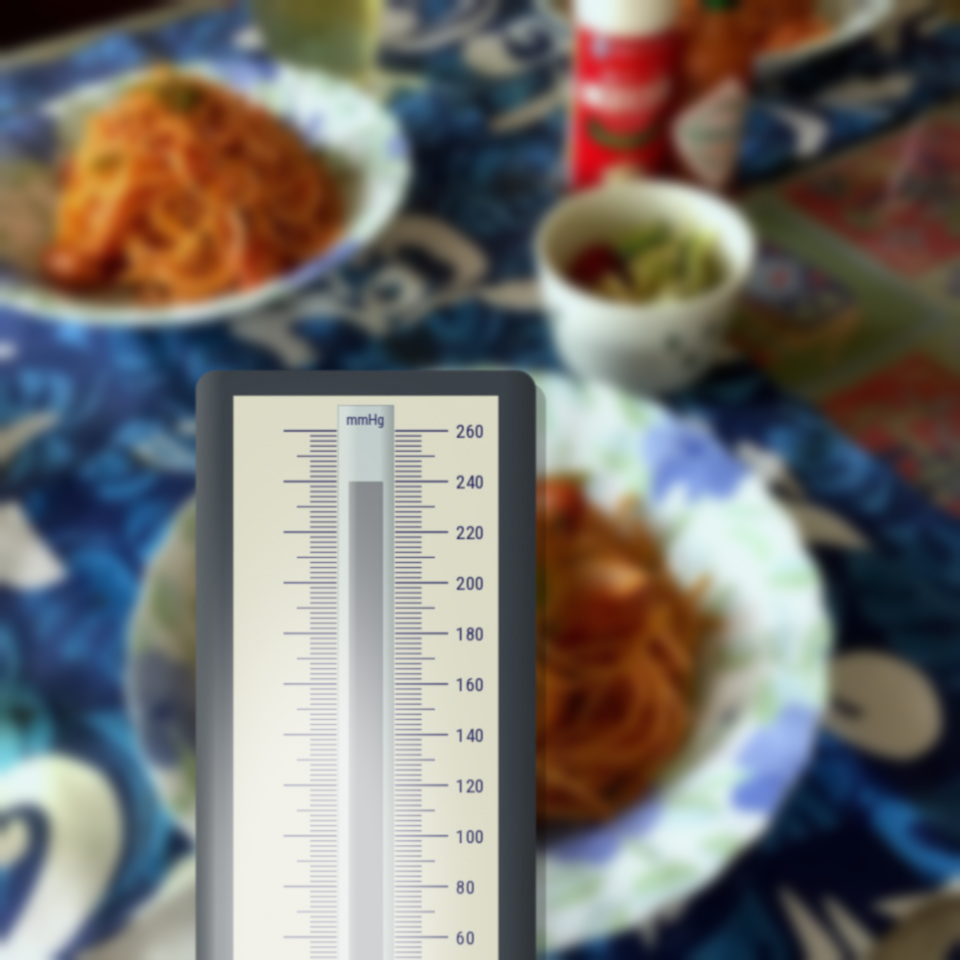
240 mmHg
